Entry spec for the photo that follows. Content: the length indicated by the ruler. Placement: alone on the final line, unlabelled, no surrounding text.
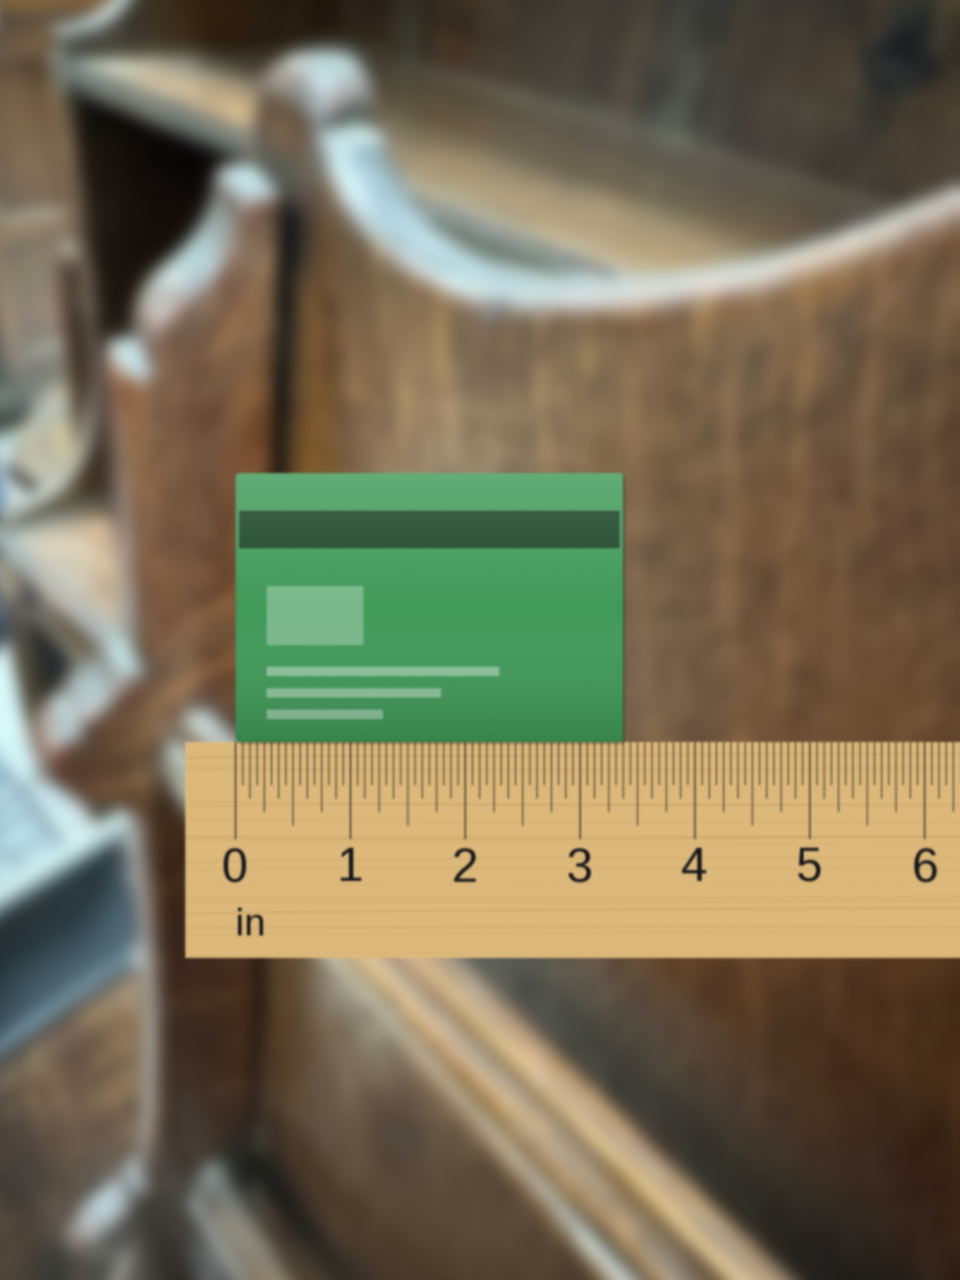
3.375 in
